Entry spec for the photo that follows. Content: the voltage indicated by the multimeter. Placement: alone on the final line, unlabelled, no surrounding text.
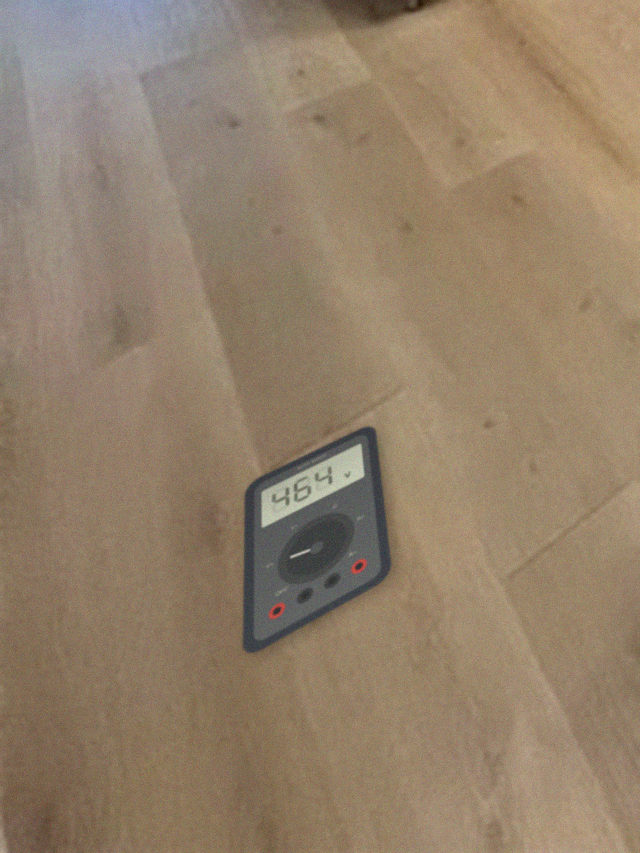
464 V
